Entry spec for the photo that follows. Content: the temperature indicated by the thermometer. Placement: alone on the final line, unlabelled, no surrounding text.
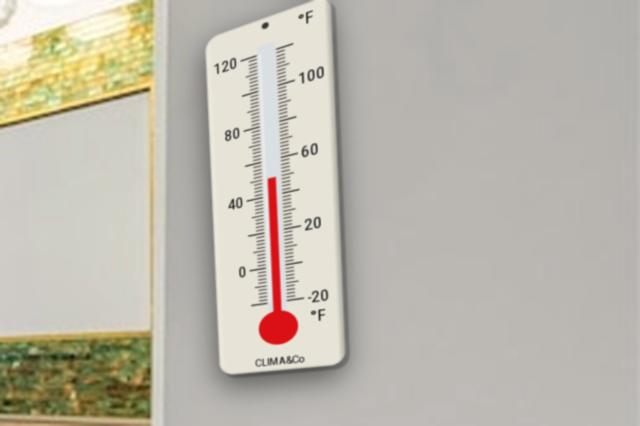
50 °F
